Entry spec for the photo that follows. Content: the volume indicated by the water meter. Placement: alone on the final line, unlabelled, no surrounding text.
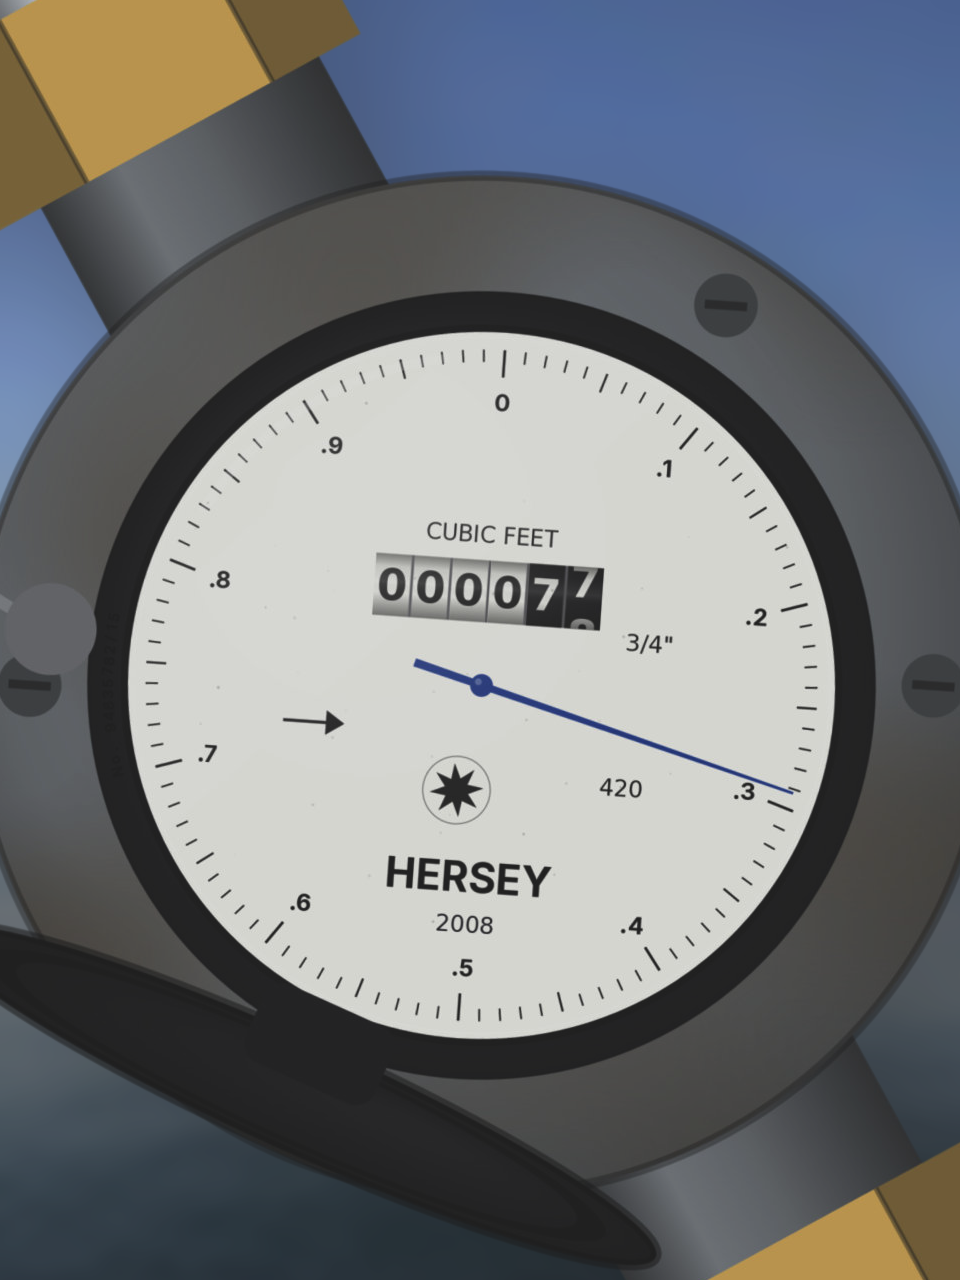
77.29 ft³
